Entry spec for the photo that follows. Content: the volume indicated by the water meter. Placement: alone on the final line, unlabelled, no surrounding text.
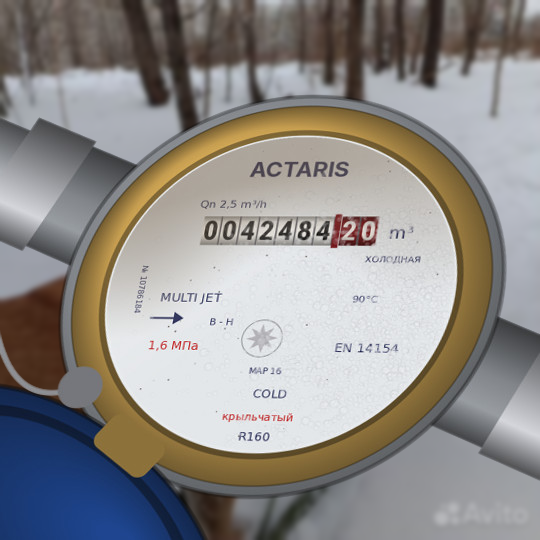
42484.20 m³
